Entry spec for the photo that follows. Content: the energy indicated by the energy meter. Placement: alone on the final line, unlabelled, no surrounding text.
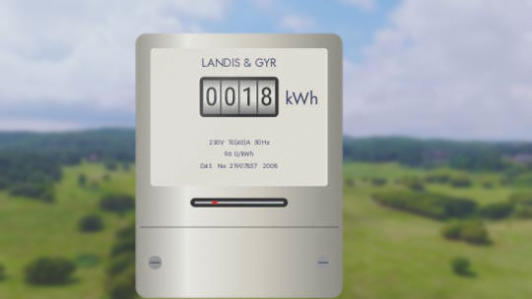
18 kWh
